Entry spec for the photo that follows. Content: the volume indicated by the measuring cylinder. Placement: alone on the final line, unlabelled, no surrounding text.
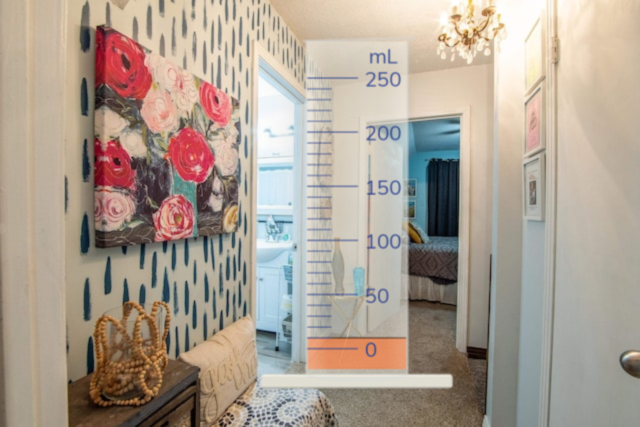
10 mL
